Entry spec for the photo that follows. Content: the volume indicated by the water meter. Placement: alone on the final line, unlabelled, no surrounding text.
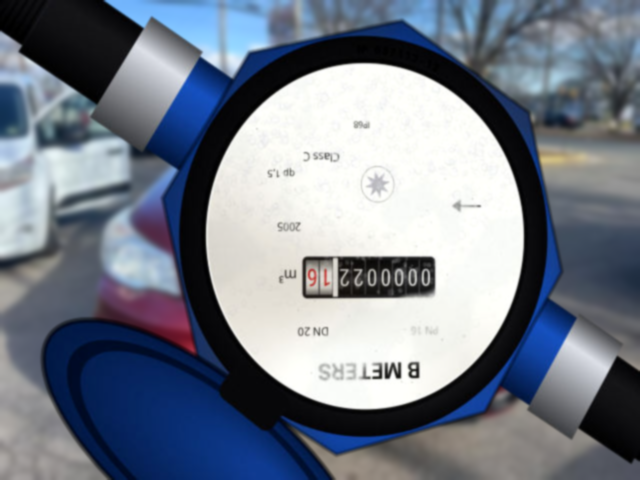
22.16 m³
